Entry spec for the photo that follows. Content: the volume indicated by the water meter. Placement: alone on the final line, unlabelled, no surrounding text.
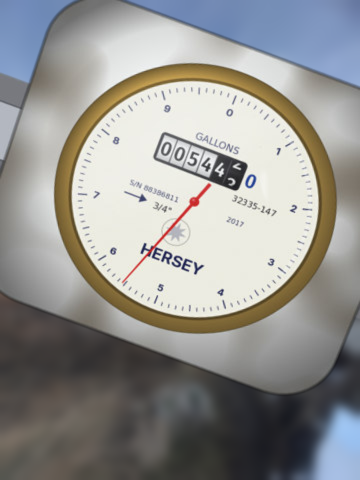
54425.5 gal
